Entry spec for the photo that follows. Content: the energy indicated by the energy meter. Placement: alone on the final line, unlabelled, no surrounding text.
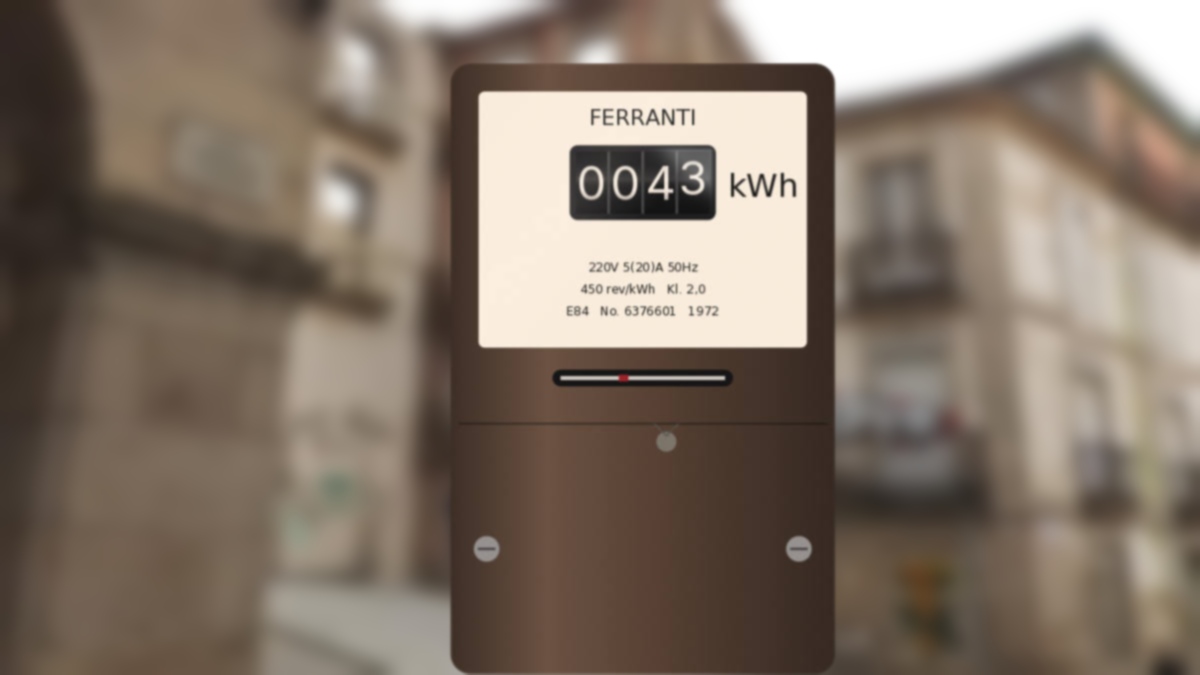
43 kWh
